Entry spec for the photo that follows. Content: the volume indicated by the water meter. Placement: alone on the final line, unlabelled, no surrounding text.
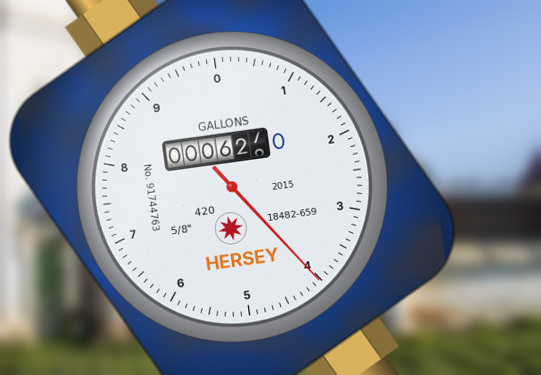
6274.0 gal
